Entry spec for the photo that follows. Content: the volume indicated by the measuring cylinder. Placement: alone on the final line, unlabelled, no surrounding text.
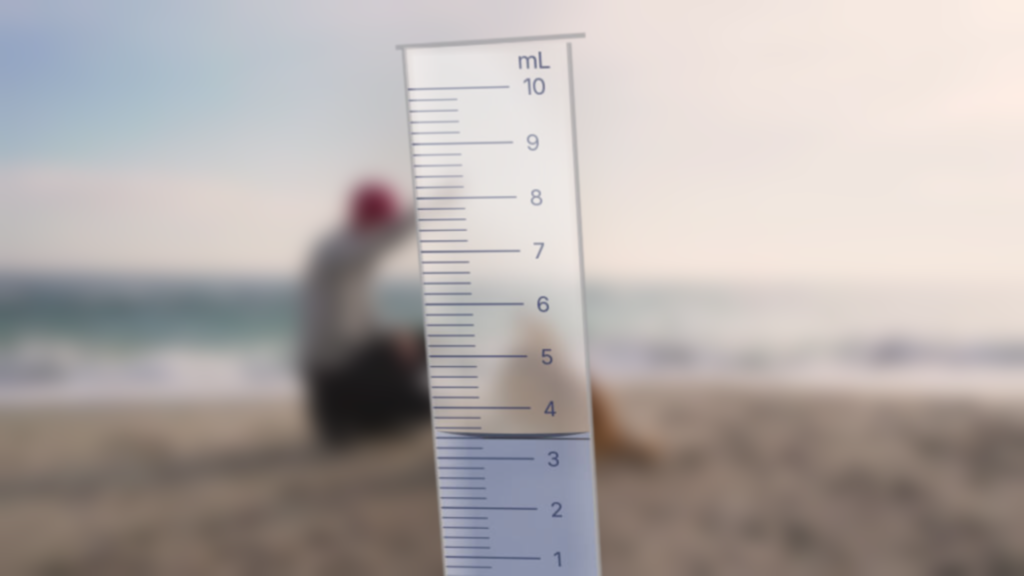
3.4 mL
